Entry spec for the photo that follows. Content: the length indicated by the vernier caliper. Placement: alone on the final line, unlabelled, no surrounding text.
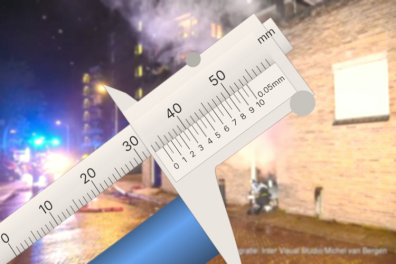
34.6 mm
